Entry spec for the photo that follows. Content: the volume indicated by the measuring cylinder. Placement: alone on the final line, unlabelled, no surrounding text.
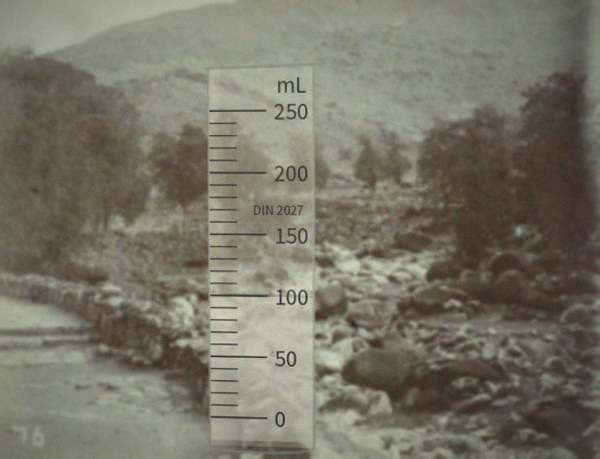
100 mL
